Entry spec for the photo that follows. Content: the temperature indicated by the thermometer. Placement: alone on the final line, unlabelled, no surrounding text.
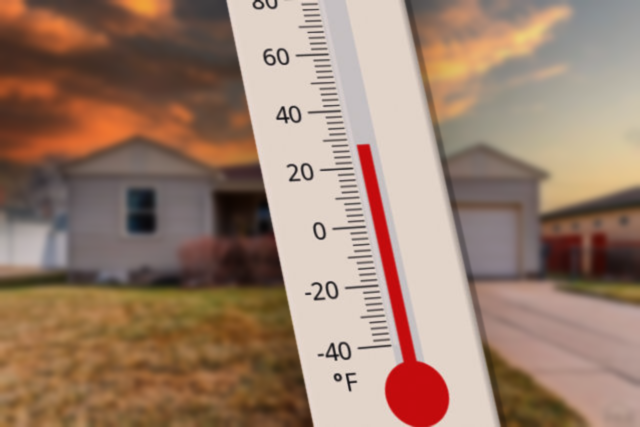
28 °F
